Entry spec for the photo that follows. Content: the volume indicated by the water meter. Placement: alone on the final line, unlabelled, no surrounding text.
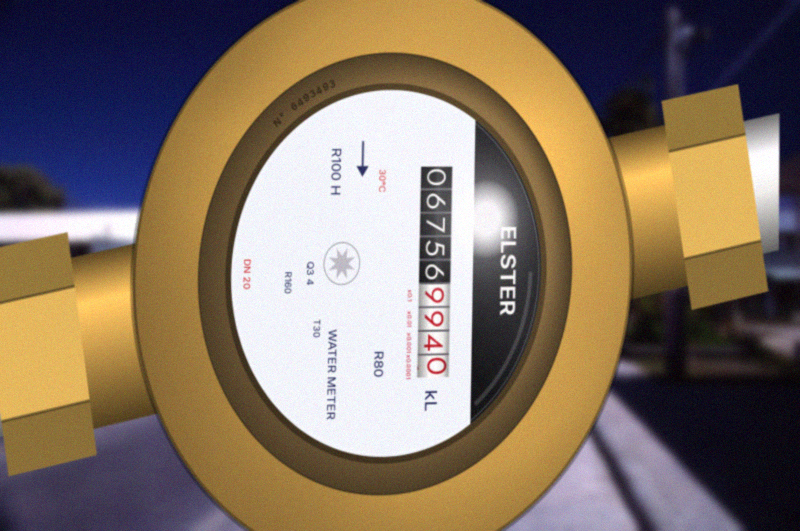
6756.9940 kL
